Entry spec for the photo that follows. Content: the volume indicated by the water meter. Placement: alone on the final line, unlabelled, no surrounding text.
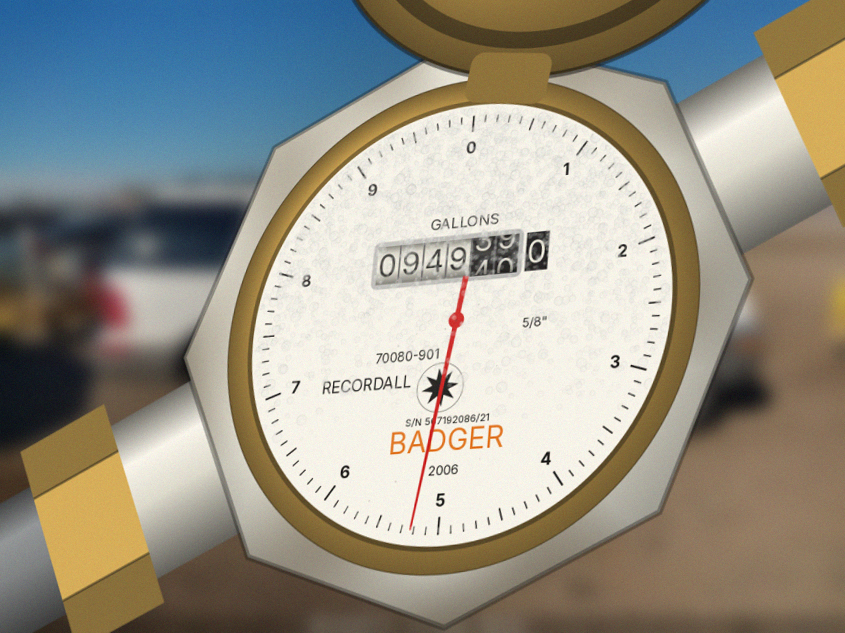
949395.2 gal
